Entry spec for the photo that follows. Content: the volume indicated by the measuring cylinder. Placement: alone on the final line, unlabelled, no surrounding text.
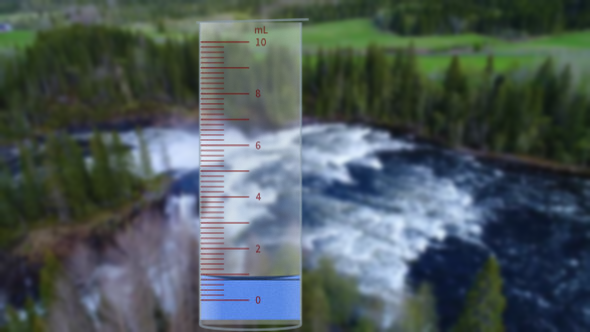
0.8 mL
